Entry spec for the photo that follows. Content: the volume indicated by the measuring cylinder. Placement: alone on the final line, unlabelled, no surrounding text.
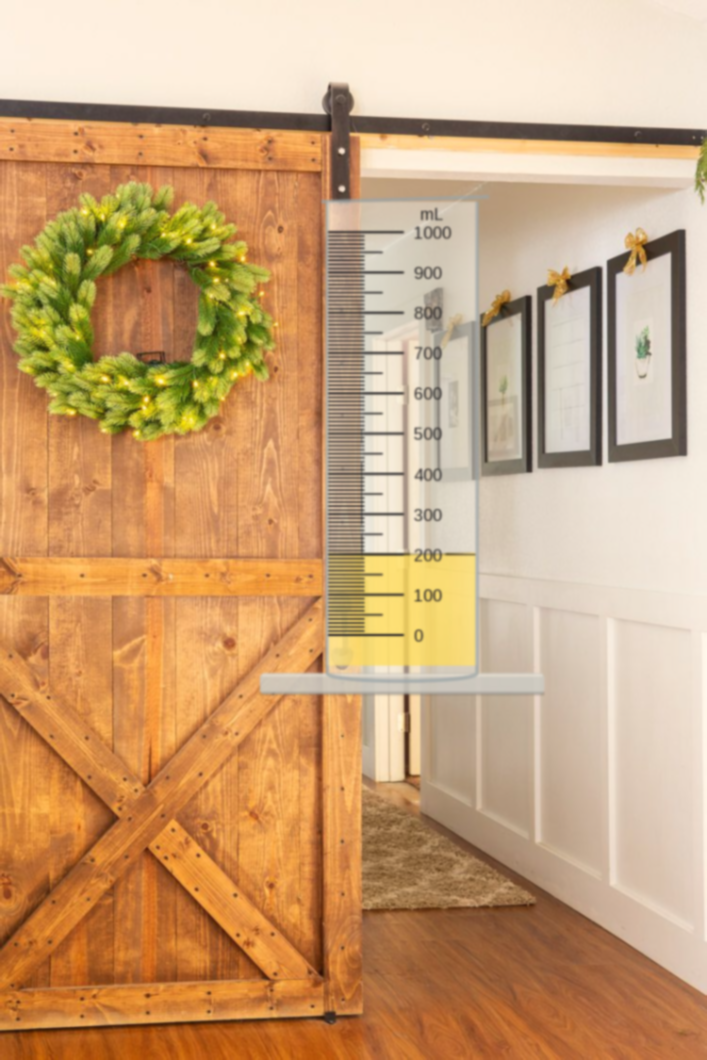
200 mL
